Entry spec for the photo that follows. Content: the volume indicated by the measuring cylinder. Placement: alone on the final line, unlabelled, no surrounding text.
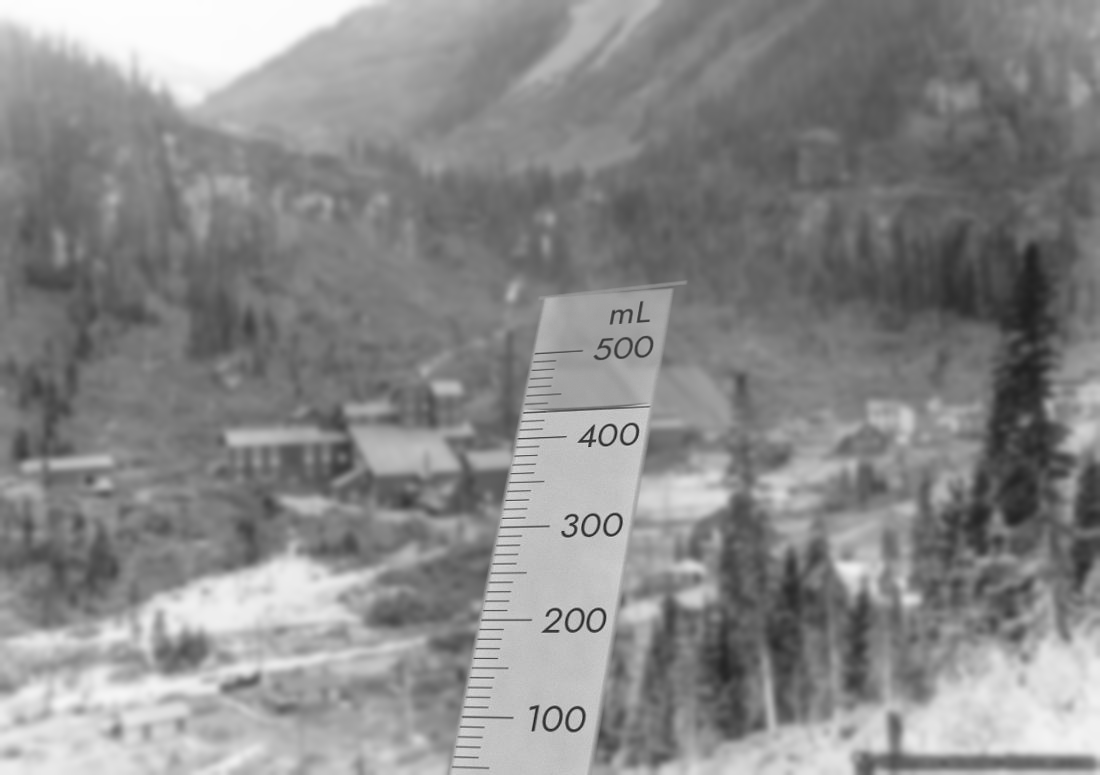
430 mL
